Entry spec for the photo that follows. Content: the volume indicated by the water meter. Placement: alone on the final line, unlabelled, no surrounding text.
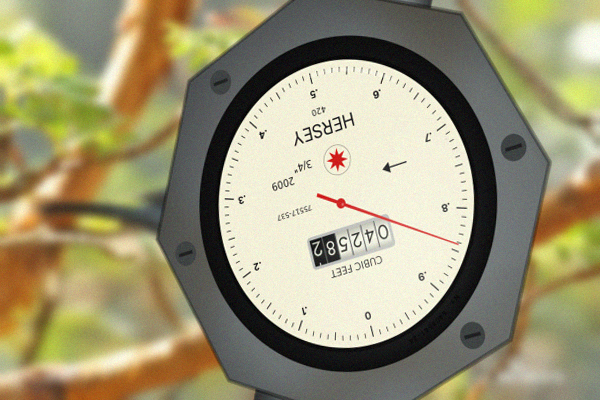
42581.84 ft³
